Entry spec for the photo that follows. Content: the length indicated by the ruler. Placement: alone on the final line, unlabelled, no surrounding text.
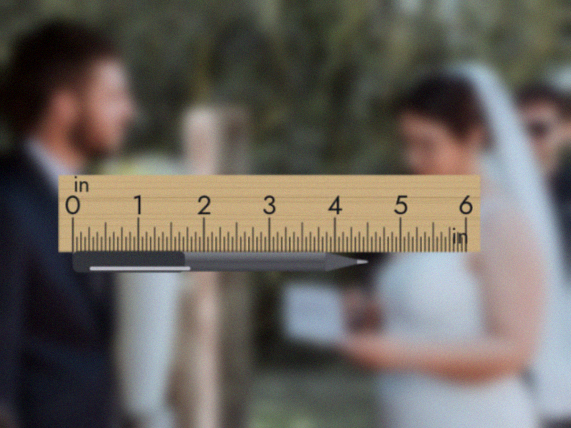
4.5 in
